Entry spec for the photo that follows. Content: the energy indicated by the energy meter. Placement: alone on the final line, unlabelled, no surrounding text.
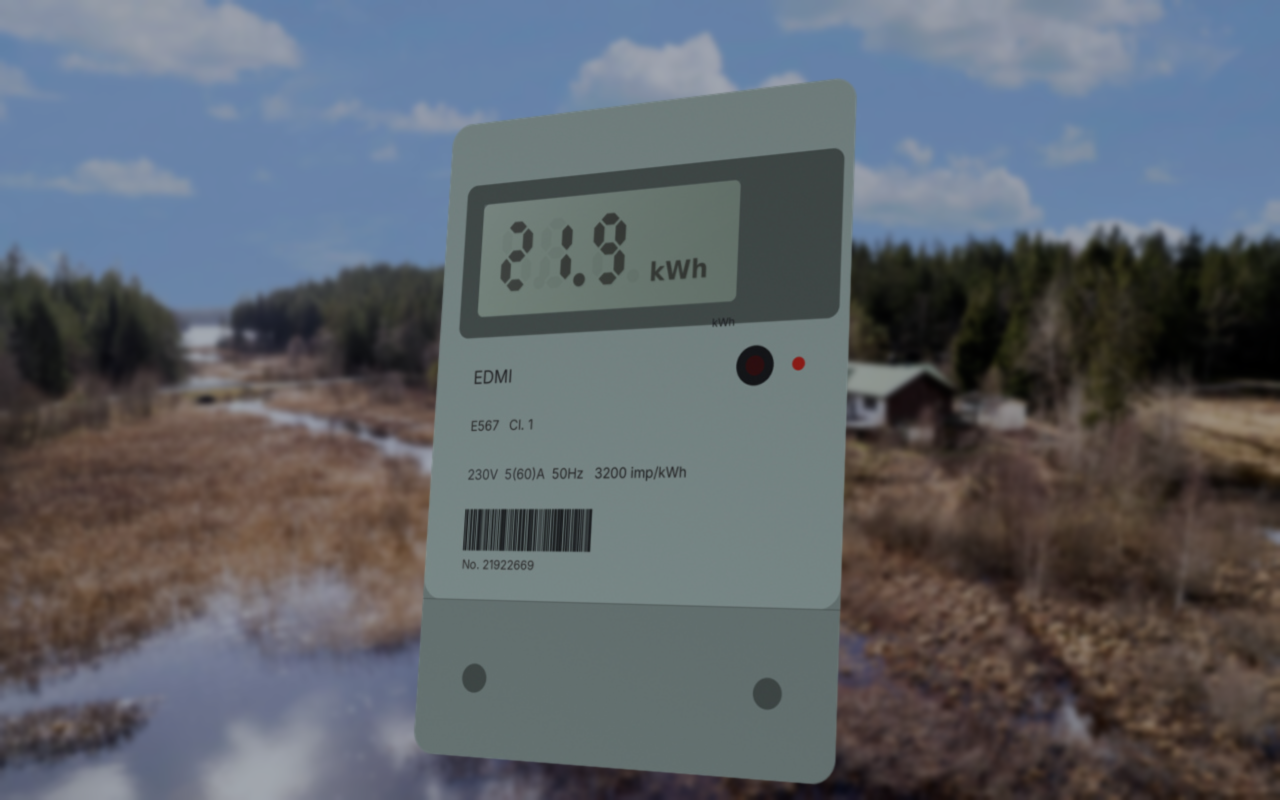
21.9 kWh
